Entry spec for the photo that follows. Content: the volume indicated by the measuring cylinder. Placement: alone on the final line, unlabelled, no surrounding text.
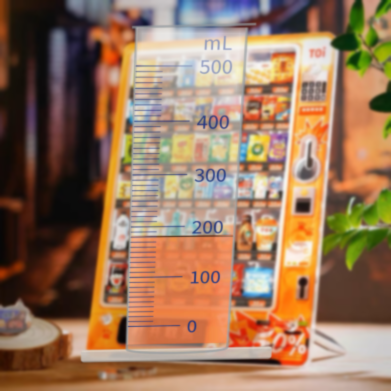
180 mL
